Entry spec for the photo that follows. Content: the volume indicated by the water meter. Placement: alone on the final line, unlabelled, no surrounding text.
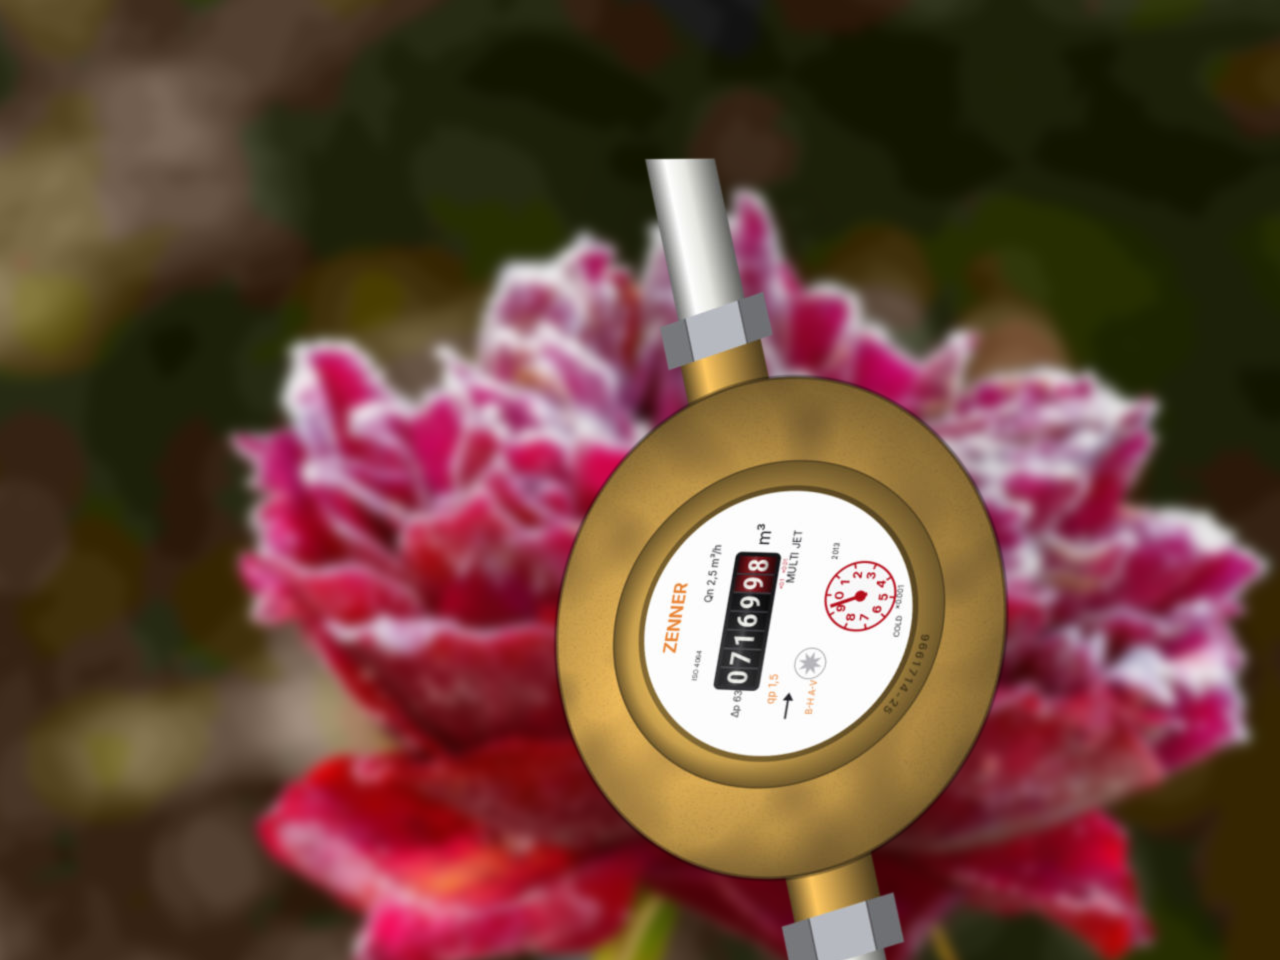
7169.979 m³
